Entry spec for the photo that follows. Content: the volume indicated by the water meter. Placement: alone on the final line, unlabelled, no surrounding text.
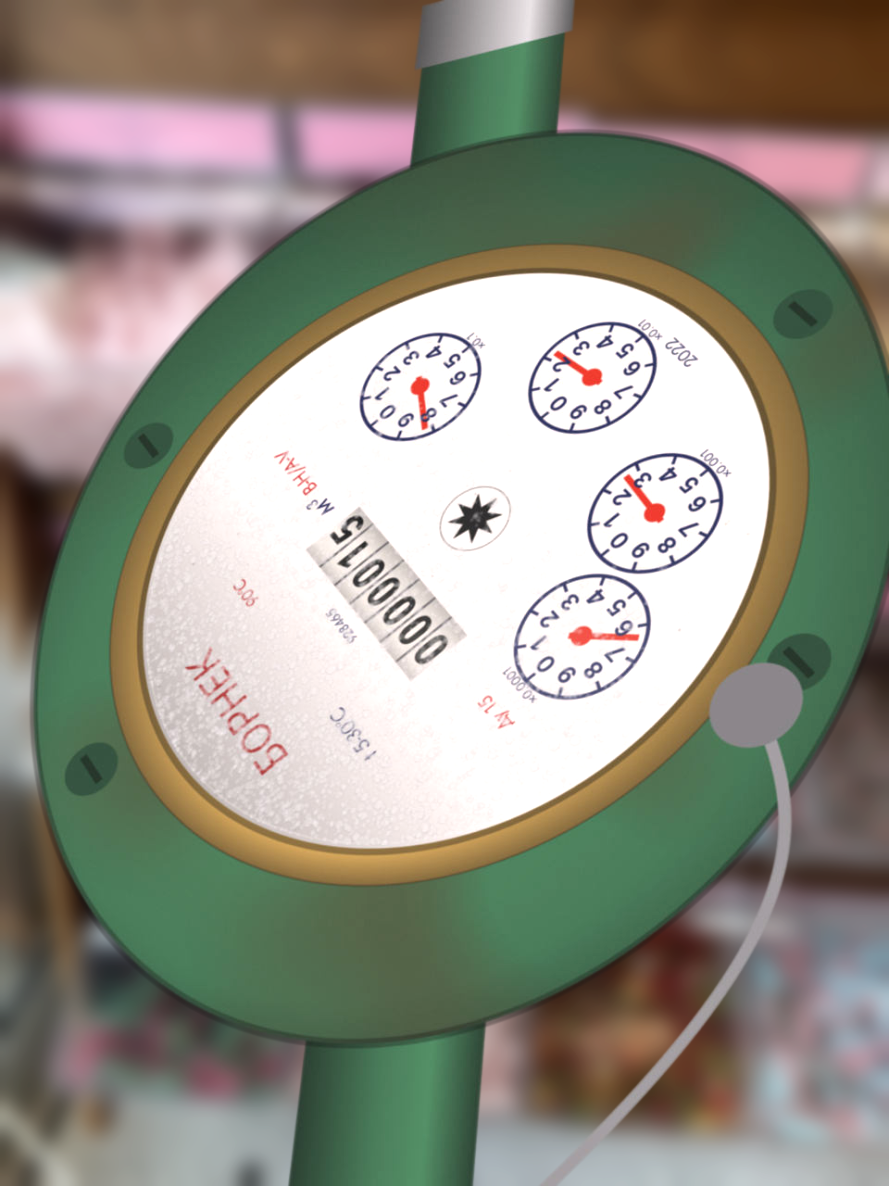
14.8226 m³
